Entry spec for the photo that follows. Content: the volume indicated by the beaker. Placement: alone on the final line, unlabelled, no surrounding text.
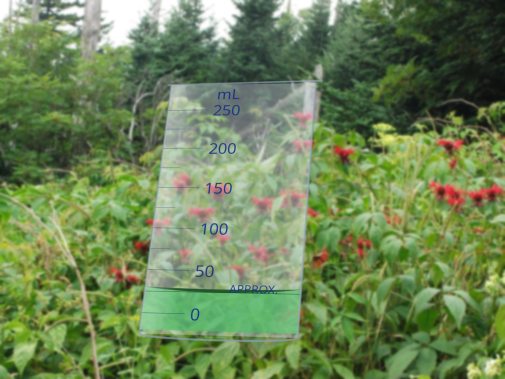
25 mL
